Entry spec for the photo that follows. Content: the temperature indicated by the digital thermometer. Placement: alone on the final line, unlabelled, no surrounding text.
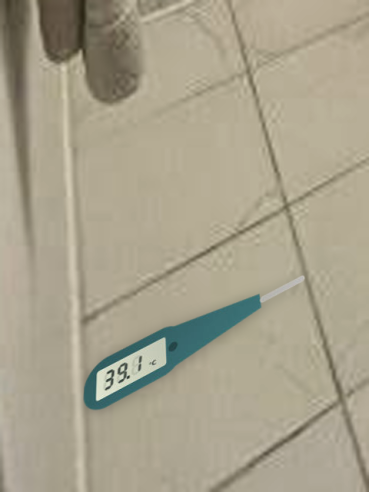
39.1 °C
